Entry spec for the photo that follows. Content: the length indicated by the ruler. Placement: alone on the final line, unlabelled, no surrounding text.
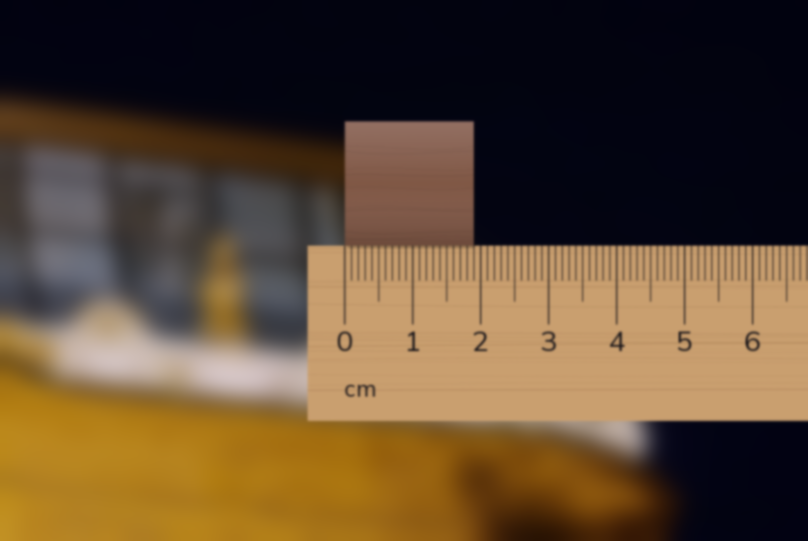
1.9 cm
